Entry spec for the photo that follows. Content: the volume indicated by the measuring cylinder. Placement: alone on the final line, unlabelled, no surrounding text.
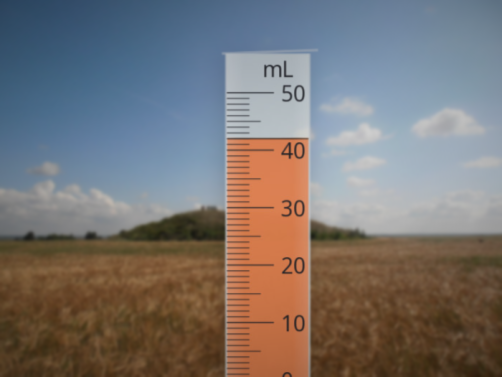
42 mL
